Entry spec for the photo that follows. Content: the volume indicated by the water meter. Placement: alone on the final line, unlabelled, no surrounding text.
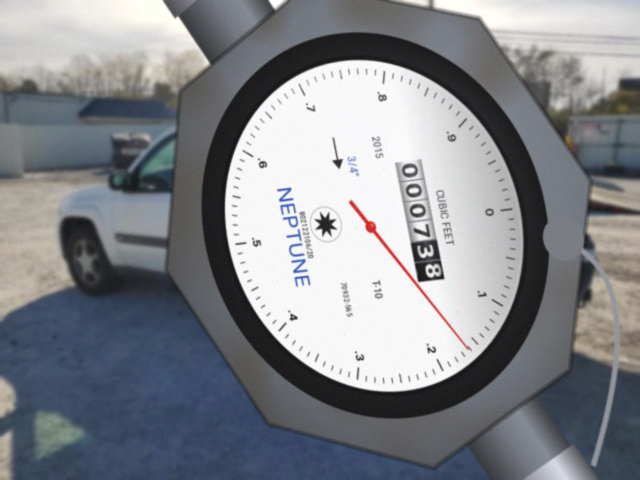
738.16 ft³
